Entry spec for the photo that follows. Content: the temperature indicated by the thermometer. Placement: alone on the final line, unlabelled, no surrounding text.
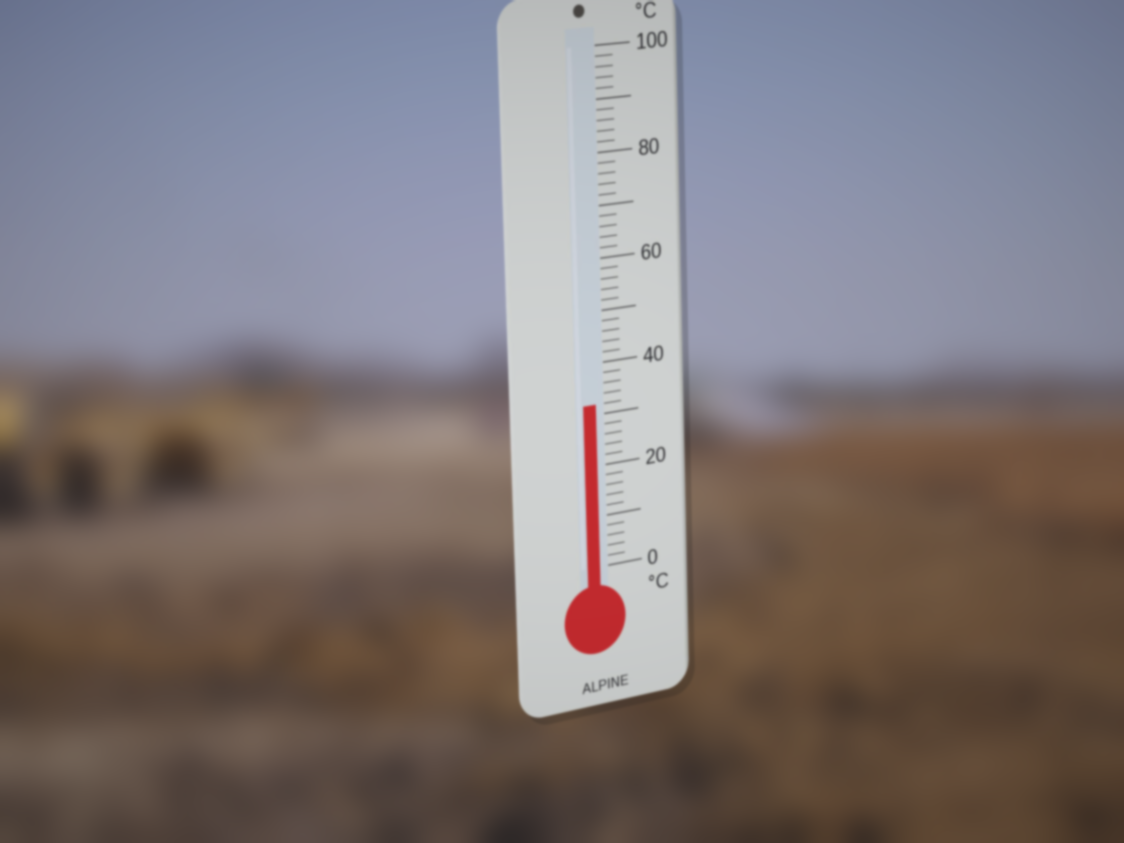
32 °C
